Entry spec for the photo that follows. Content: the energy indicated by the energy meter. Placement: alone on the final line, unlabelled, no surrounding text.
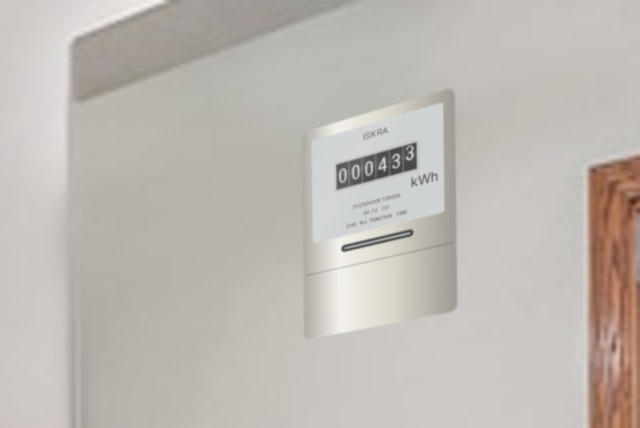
433 kWh
